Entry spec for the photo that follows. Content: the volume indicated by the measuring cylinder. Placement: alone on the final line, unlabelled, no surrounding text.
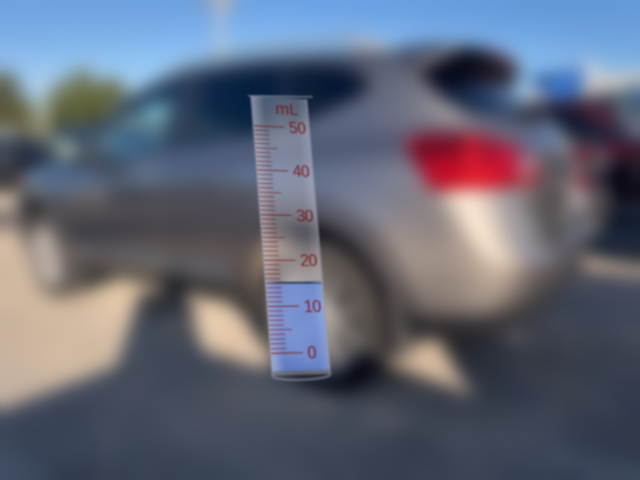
15 mL
